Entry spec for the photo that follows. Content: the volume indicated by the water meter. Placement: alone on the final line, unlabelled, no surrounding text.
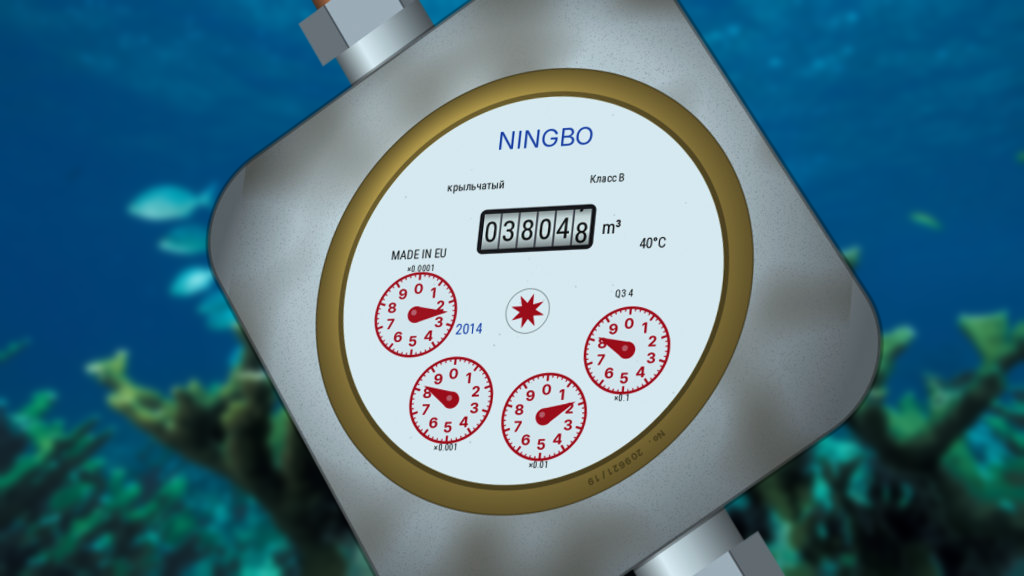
38047.8182 m³
